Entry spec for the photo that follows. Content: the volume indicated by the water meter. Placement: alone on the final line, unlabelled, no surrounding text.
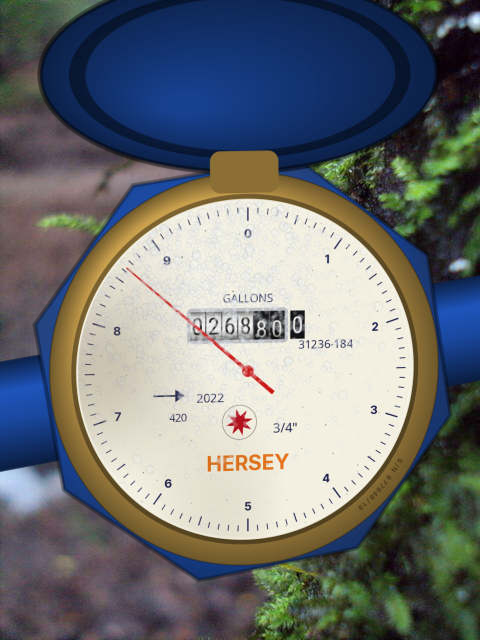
268798.6 gal
